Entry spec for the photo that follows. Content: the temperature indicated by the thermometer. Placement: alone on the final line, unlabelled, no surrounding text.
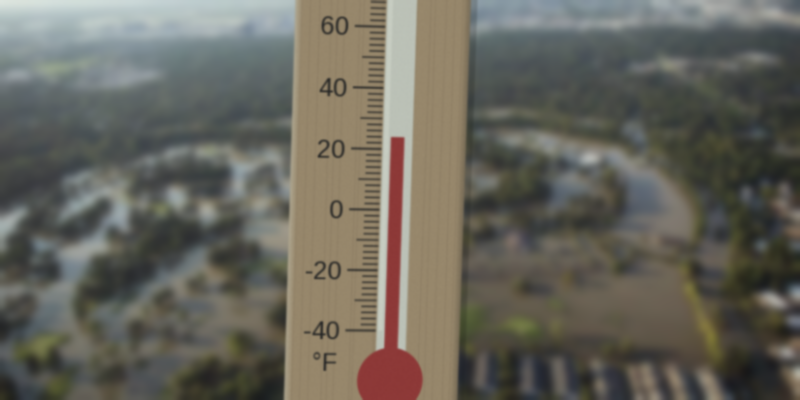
24 °F
